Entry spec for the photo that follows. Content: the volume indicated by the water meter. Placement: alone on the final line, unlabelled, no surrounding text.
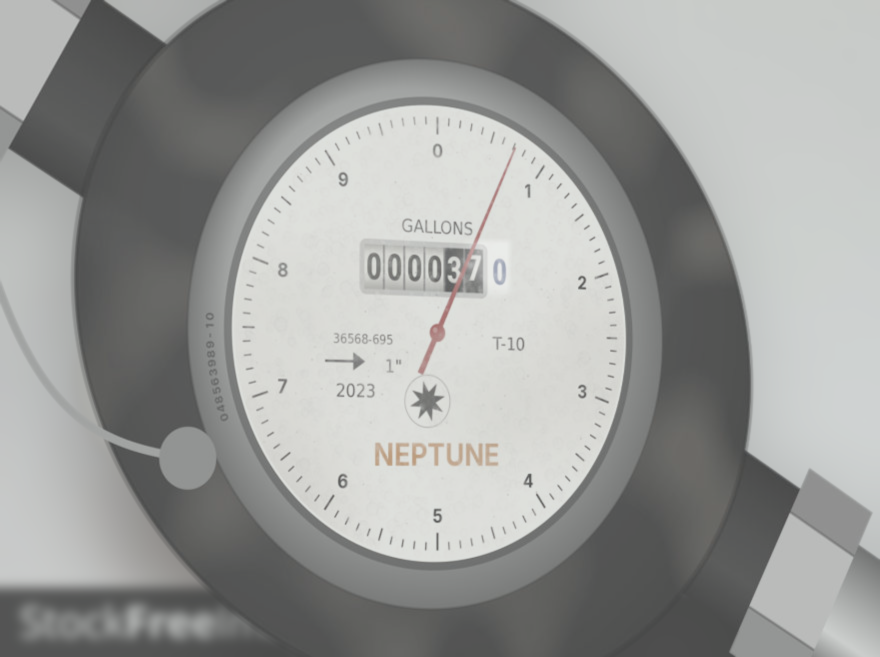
370.7 gal
